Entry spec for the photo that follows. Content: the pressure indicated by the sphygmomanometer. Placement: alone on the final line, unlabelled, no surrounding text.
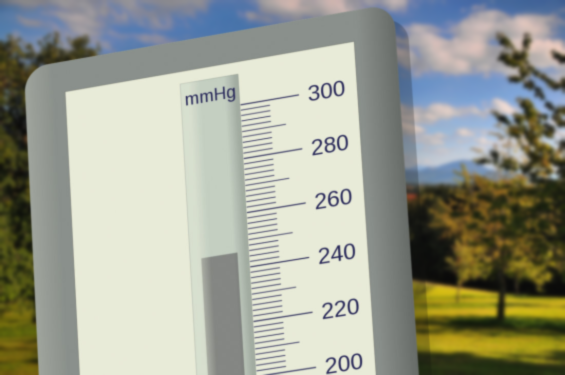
246 mmHg
